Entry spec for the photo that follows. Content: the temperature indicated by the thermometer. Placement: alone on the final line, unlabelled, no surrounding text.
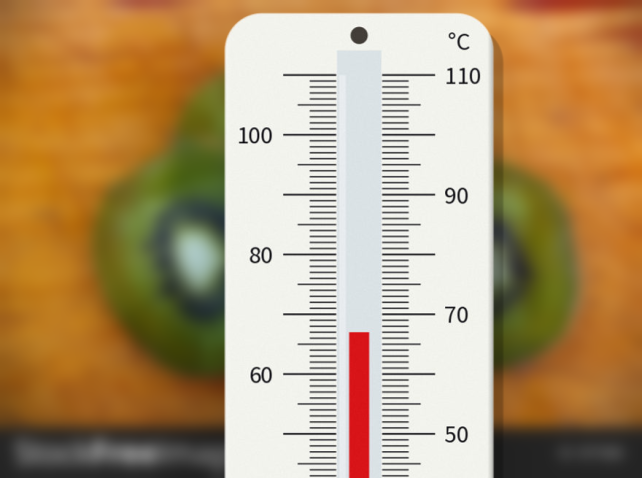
67 °C
